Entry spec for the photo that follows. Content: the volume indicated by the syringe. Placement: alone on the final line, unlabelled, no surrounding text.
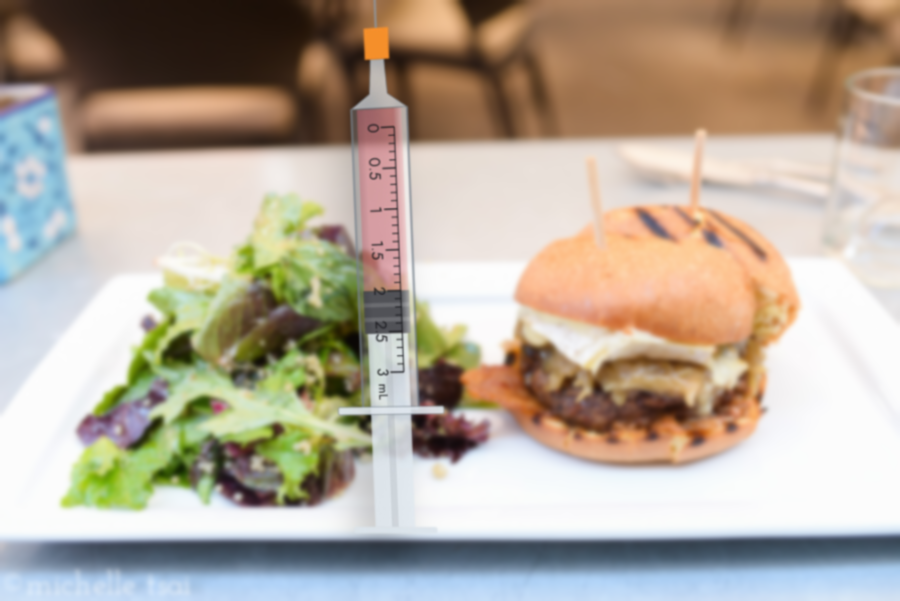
2 mL
